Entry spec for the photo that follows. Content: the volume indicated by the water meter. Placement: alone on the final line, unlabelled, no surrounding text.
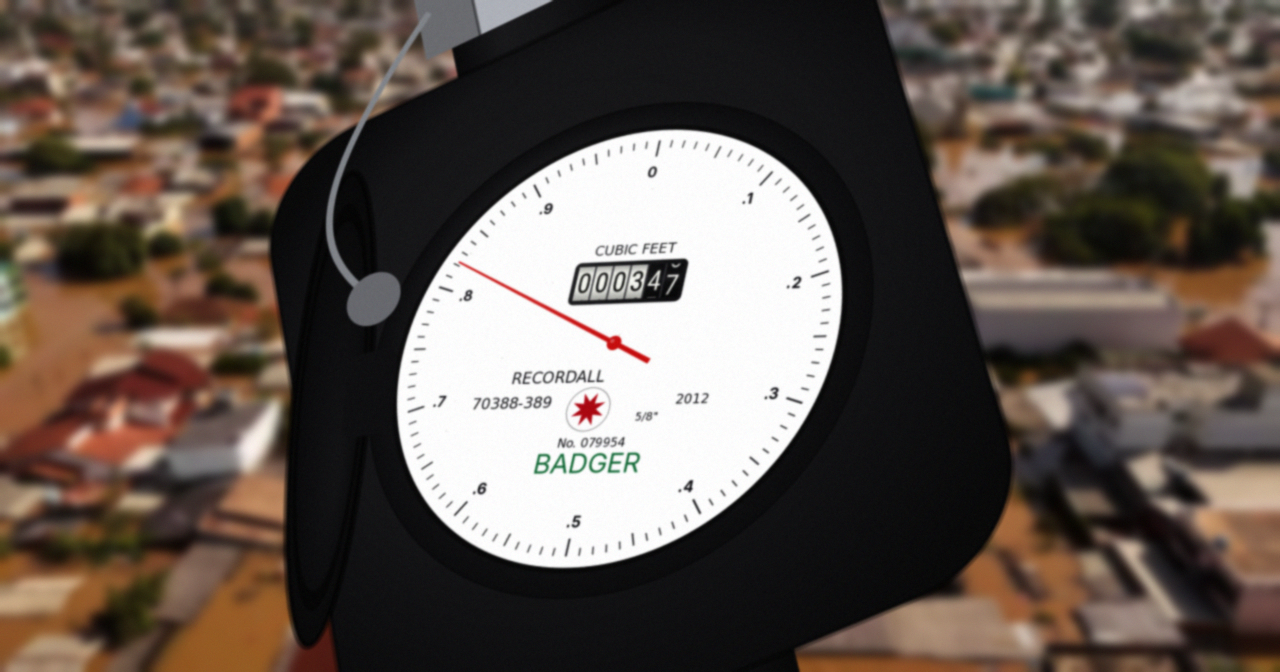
346.82 ft³
